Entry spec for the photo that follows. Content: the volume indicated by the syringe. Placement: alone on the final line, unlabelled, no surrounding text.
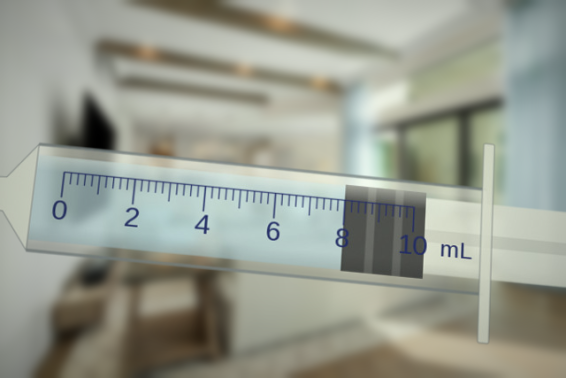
8 mL
